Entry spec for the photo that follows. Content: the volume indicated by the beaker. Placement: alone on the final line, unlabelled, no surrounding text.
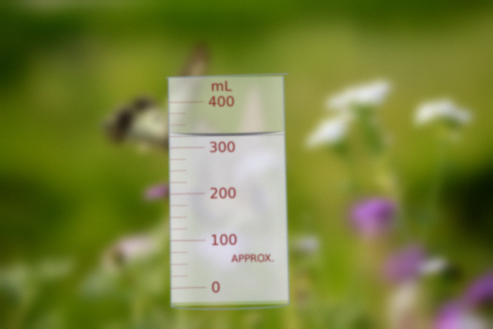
325 mL
